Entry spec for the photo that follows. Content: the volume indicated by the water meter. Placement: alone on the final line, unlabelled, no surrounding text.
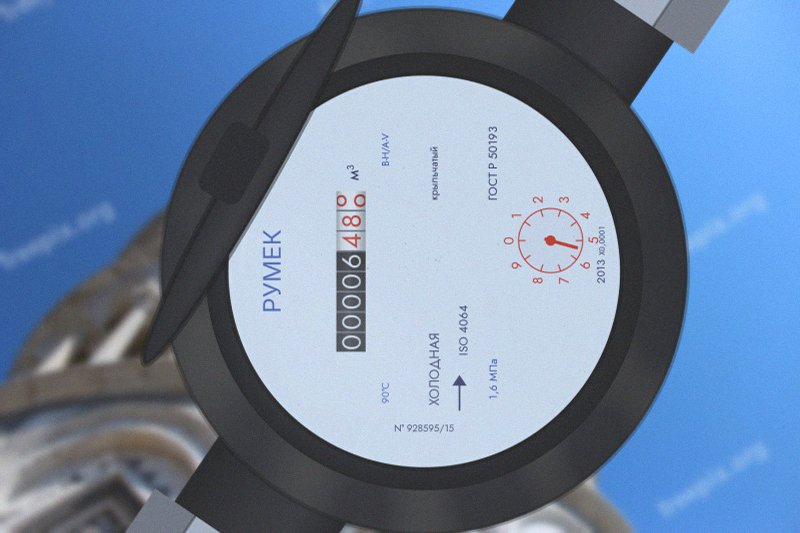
6.4885 m³
